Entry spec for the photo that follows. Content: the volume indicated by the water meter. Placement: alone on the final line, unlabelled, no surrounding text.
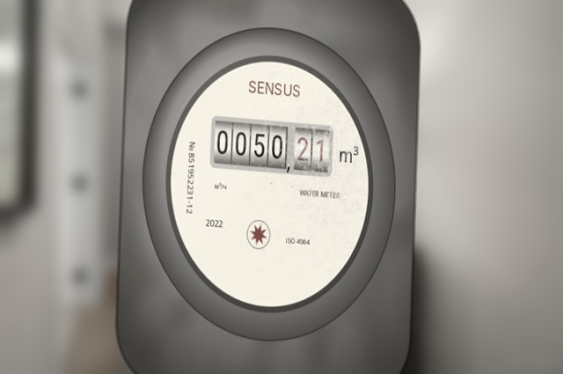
50.21 m³
